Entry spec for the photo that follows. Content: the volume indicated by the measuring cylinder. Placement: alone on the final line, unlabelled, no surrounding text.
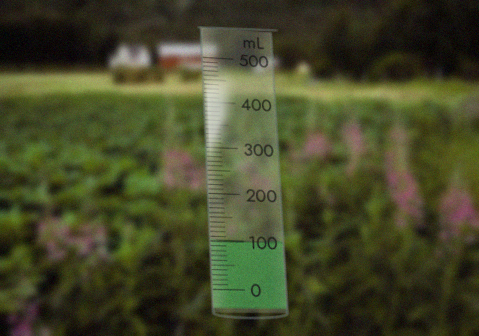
100 mL
